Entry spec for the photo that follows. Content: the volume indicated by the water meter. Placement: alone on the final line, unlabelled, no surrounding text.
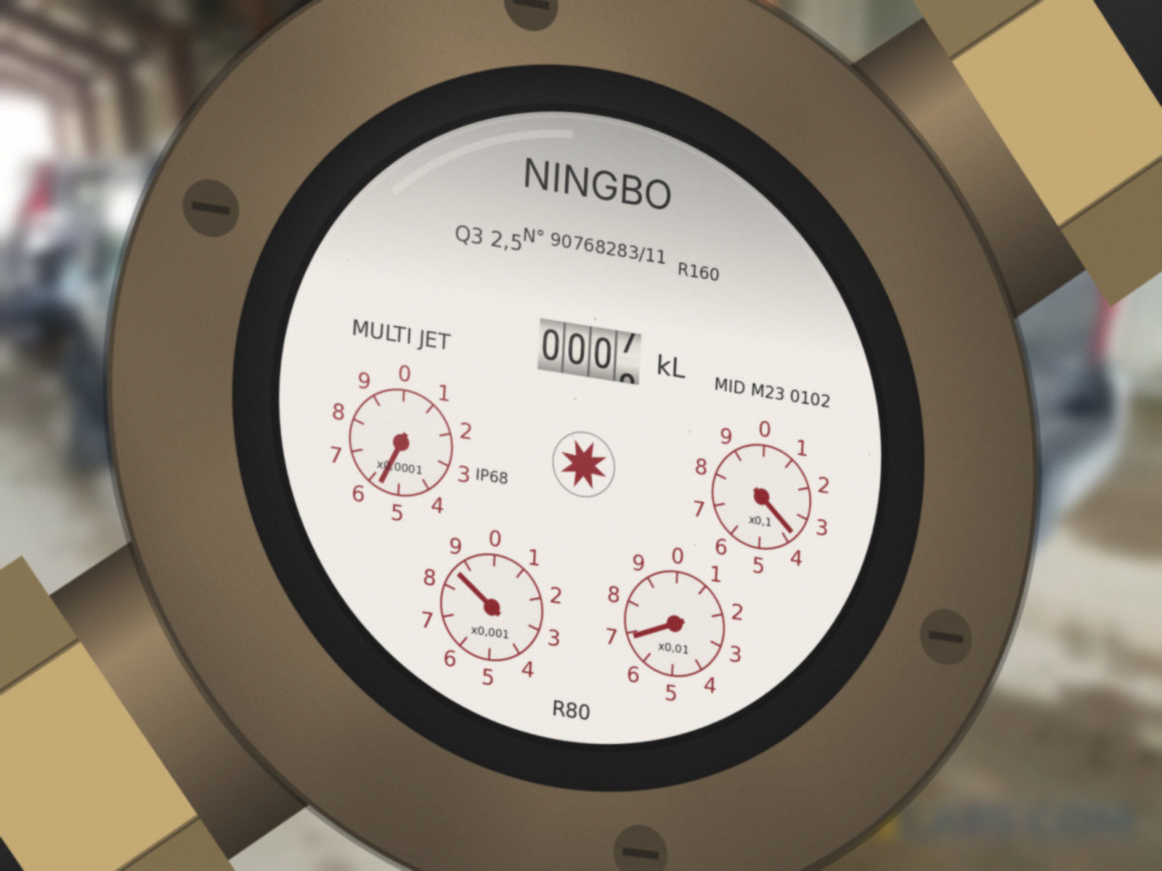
7.3685 kL
